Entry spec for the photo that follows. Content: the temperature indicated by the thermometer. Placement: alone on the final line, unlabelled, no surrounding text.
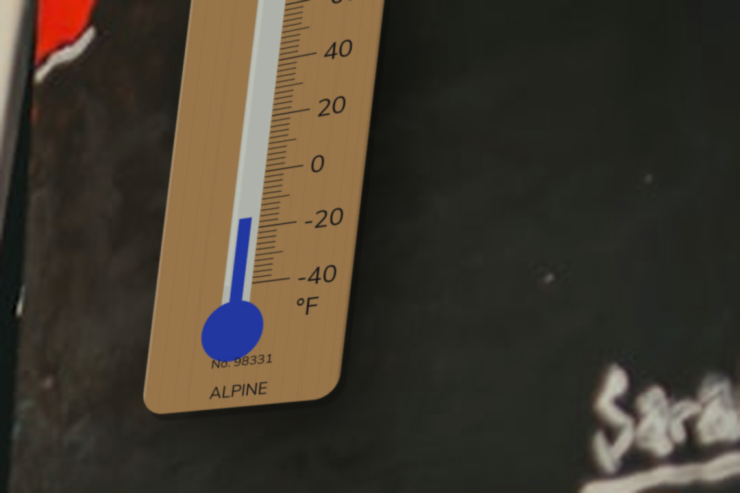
-16 °F
